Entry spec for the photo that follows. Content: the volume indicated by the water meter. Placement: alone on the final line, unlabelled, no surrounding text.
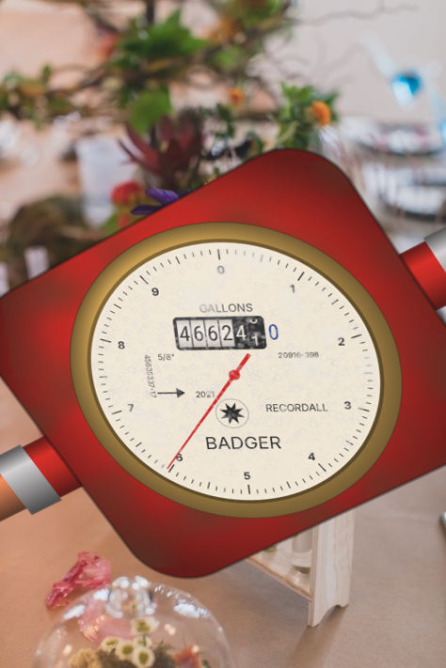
4662406.0 gal
